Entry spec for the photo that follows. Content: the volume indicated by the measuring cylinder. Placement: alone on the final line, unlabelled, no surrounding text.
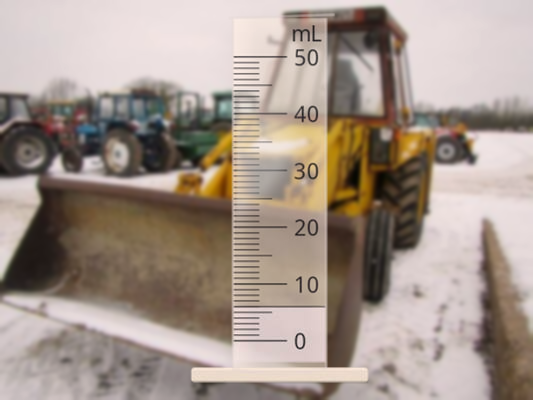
6 mL
